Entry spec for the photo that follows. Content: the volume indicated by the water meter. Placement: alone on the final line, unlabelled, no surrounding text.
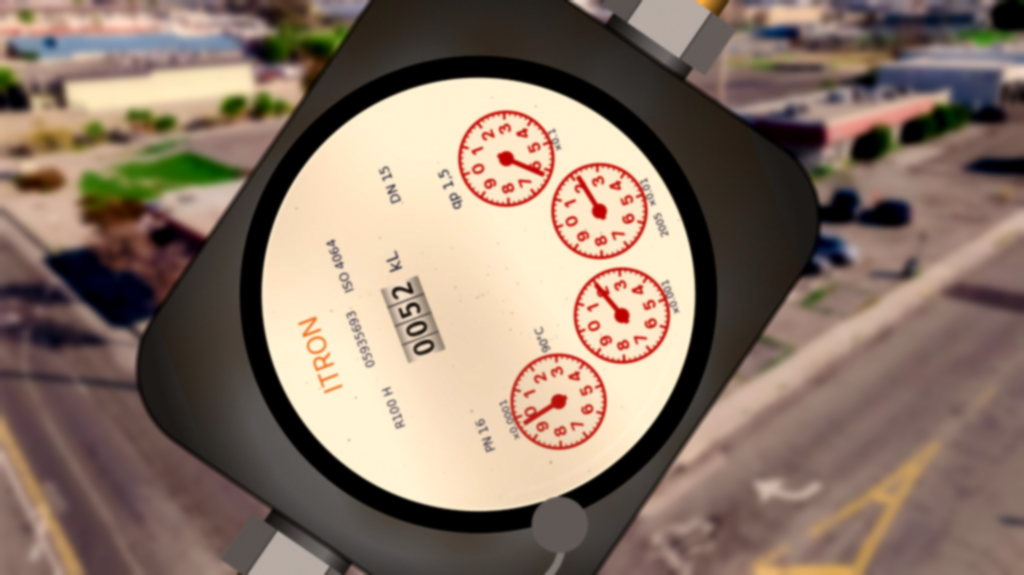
52.6219 kL
